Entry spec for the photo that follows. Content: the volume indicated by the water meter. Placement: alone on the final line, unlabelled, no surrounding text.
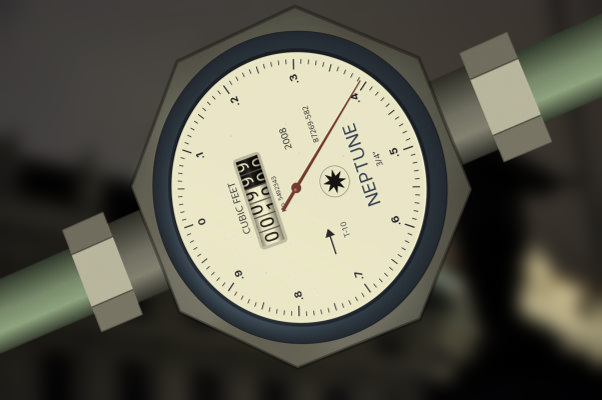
999.39 ft³
